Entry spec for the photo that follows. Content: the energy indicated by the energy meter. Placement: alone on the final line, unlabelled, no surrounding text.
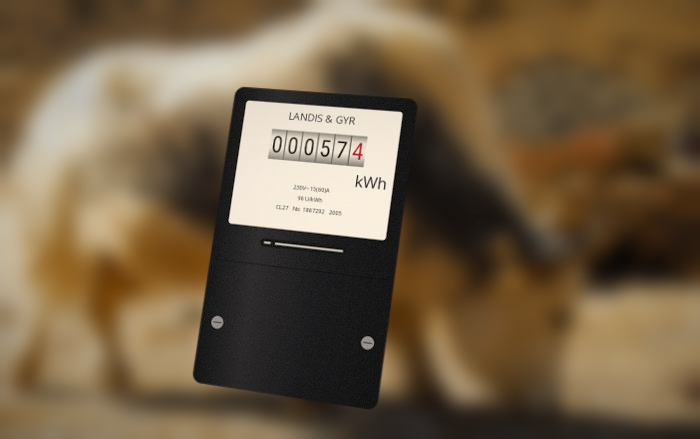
57.4 kWh
